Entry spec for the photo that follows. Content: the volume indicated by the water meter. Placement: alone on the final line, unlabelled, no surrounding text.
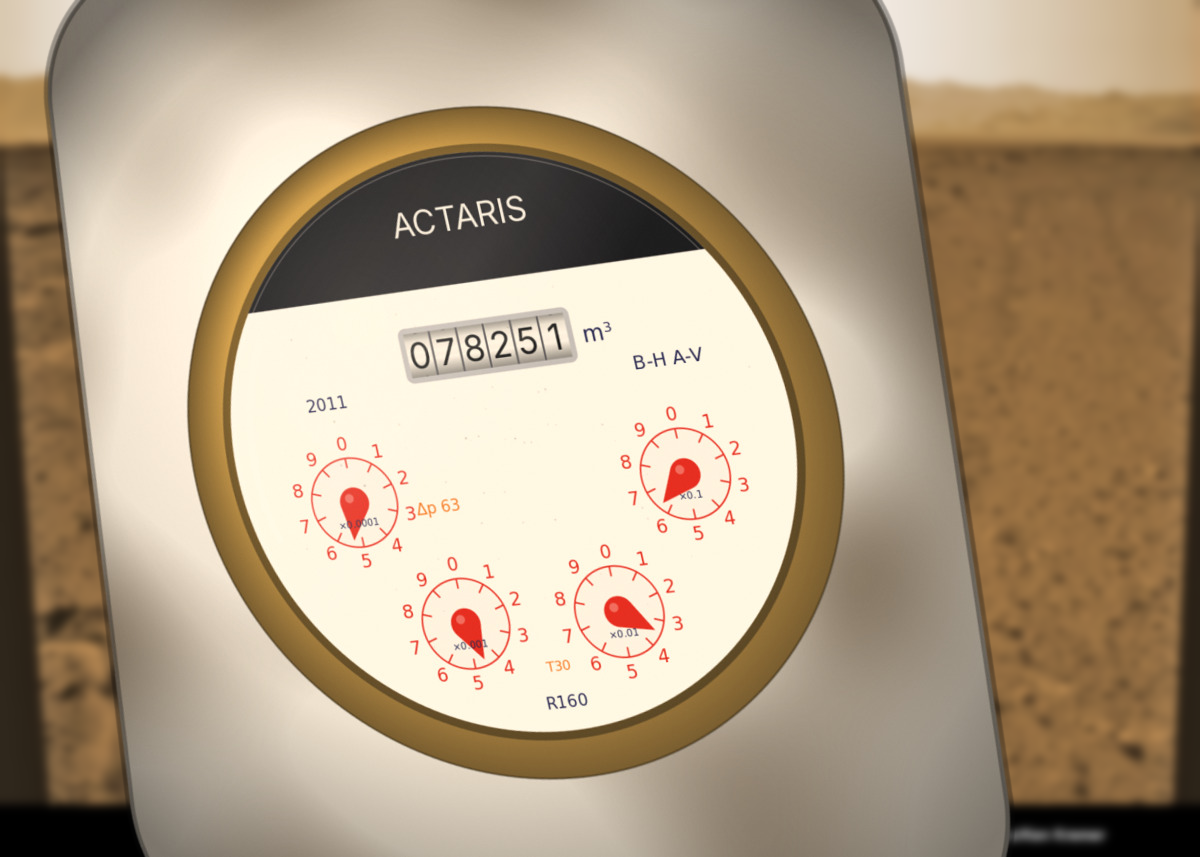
78251.6345 m³
